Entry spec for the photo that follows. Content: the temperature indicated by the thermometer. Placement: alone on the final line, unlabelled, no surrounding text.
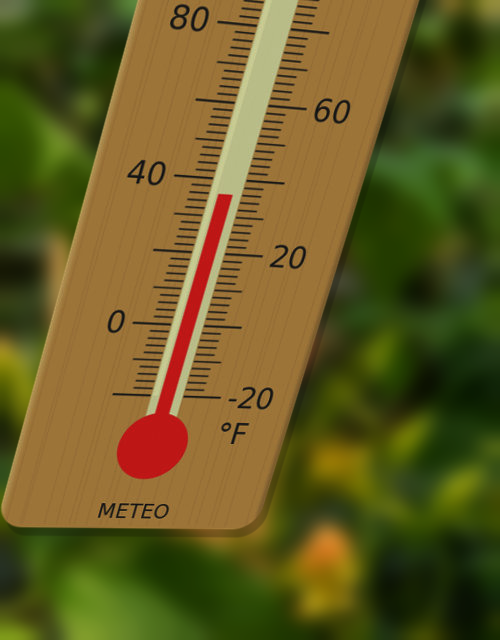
36 °F
